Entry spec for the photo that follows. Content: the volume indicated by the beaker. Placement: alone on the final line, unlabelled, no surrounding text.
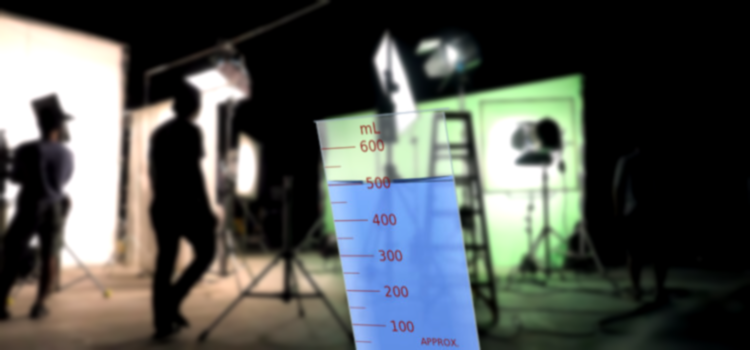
500 mL
